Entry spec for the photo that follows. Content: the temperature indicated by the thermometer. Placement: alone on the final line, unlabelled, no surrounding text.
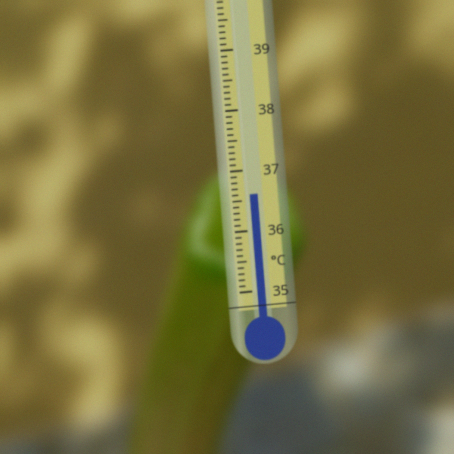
36.6 °C
